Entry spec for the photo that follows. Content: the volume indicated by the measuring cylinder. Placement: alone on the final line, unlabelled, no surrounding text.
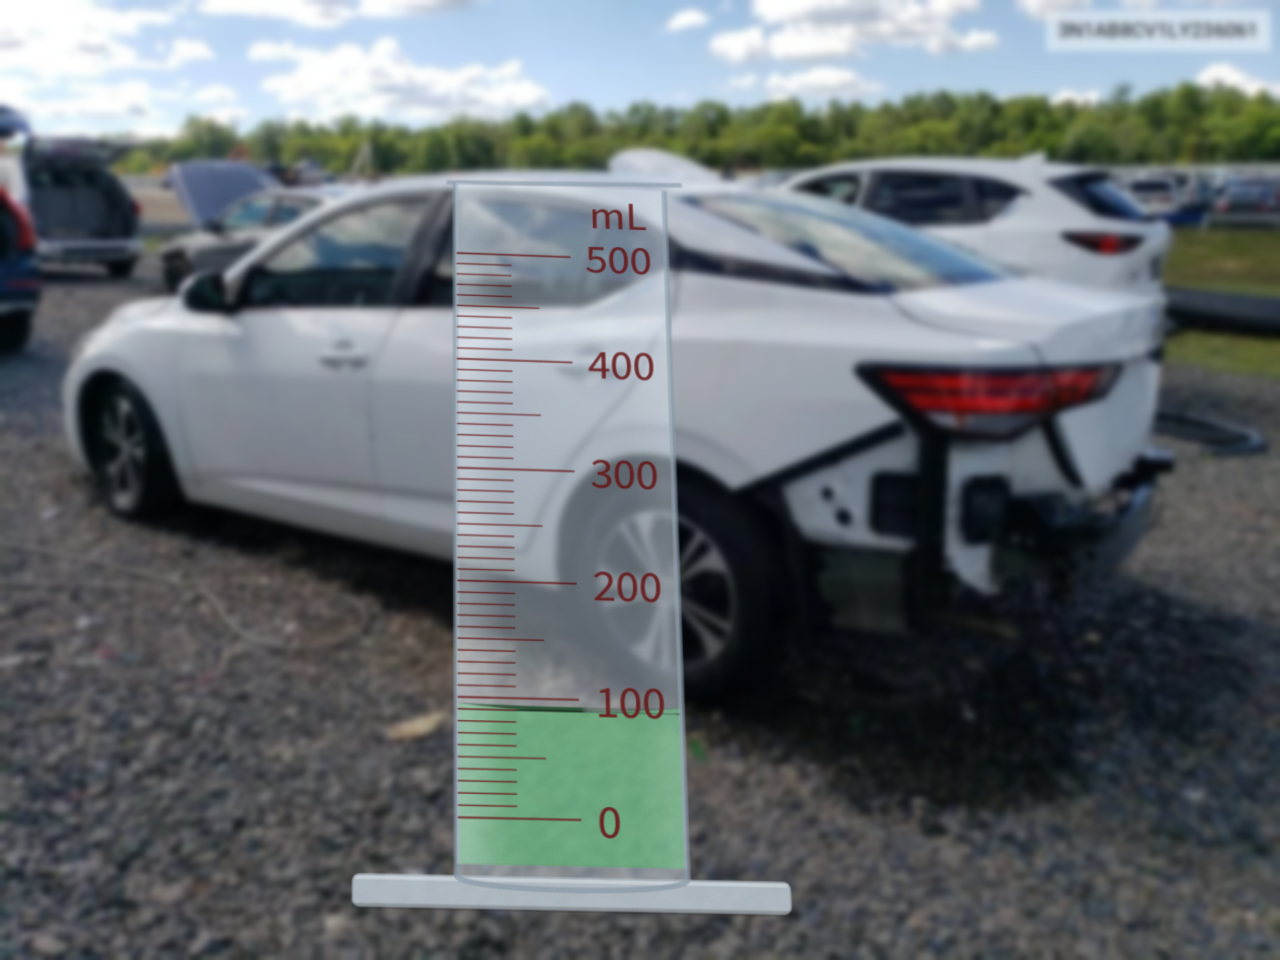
90 mL
